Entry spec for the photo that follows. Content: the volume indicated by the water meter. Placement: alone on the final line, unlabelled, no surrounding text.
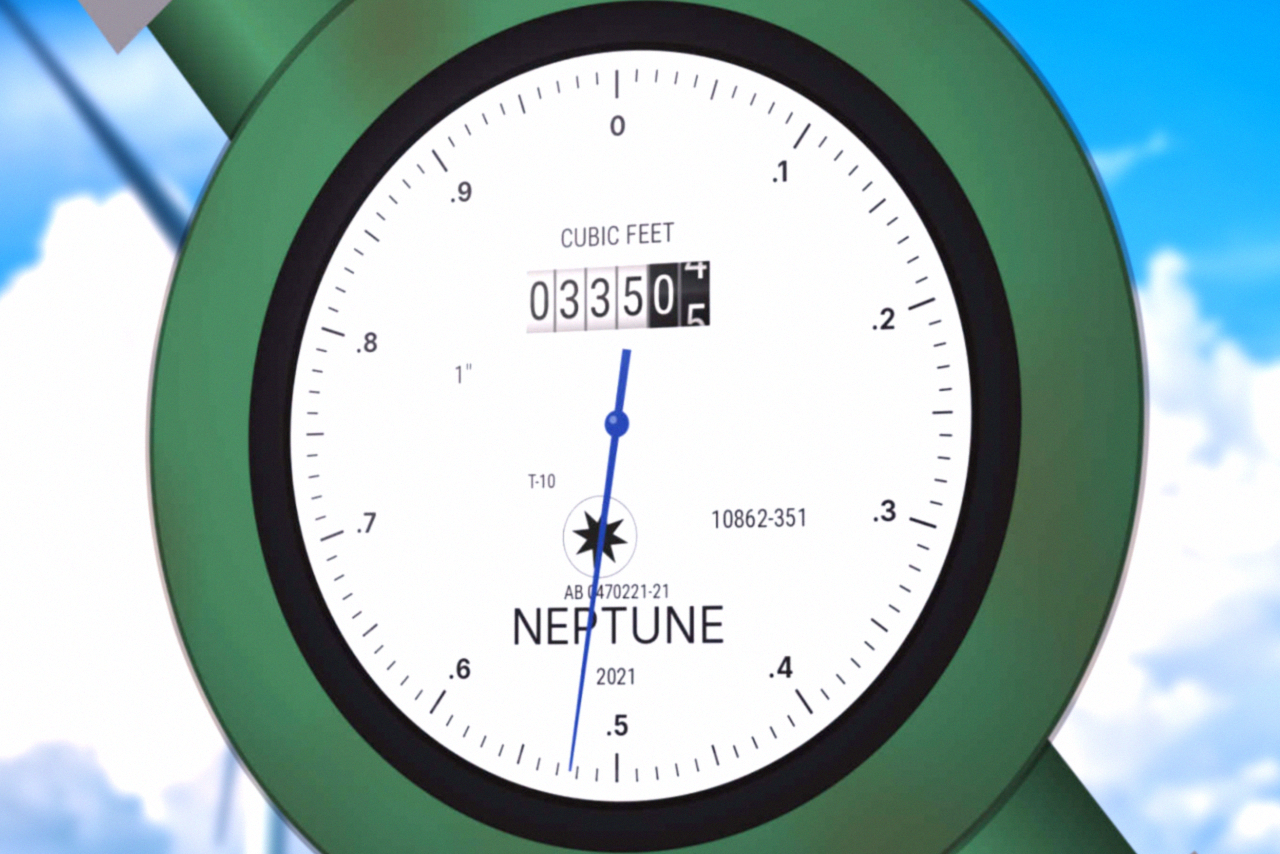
33504.52 ft³
